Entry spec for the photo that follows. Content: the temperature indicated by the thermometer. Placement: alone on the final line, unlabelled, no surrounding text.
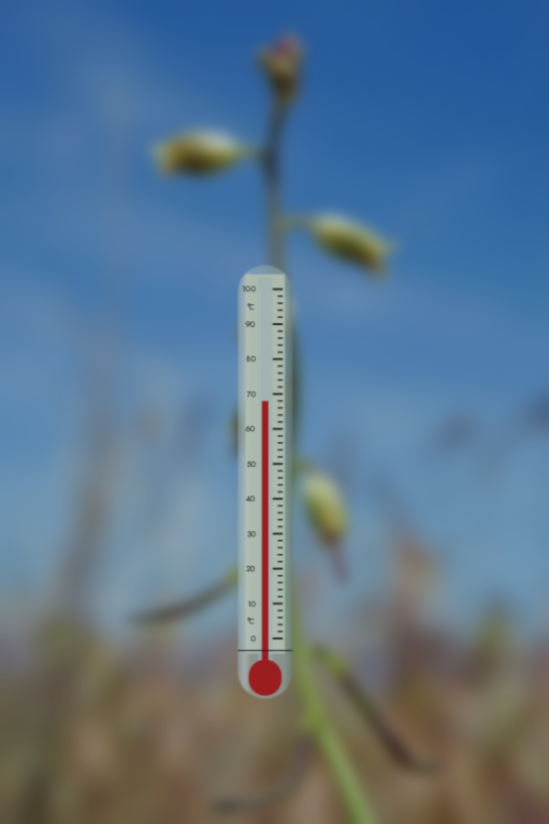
68 °C
